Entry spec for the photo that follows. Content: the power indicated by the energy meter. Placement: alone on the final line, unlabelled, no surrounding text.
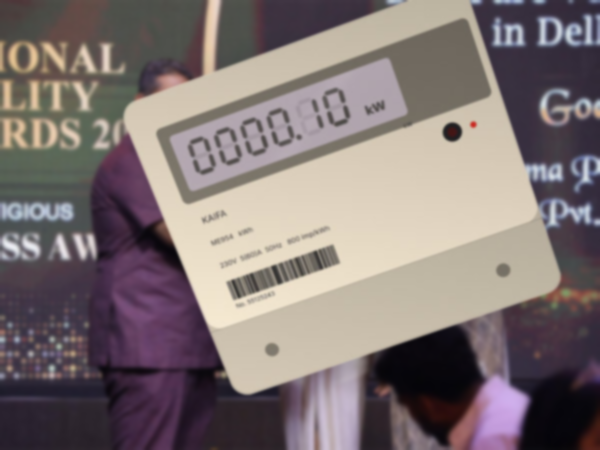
0.10 kW
